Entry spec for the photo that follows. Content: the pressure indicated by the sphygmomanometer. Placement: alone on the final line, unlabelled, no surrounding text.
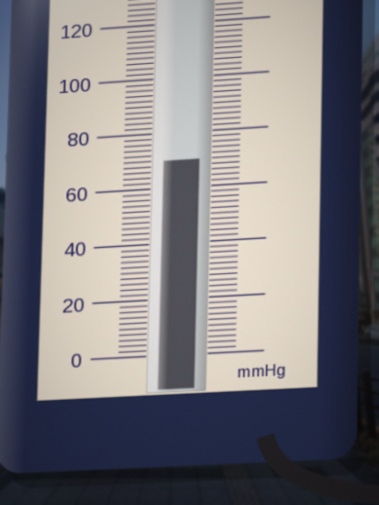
70 mmHg
